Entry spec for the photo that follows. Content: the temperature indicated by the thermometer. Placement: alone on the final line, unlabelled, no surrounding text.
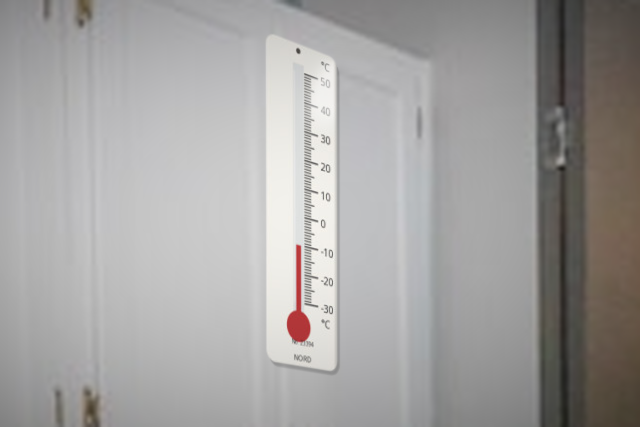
-10 °C
